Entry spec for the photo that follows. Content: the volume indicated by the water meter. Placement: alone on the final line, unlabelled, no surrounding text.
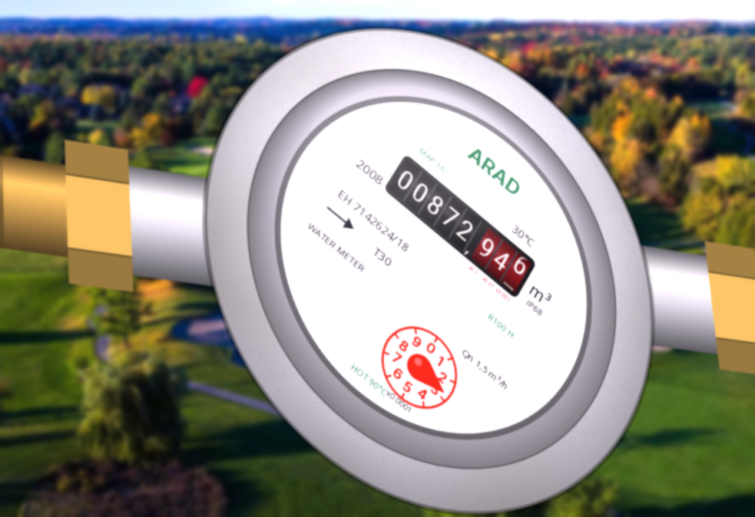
872.9462 m³
